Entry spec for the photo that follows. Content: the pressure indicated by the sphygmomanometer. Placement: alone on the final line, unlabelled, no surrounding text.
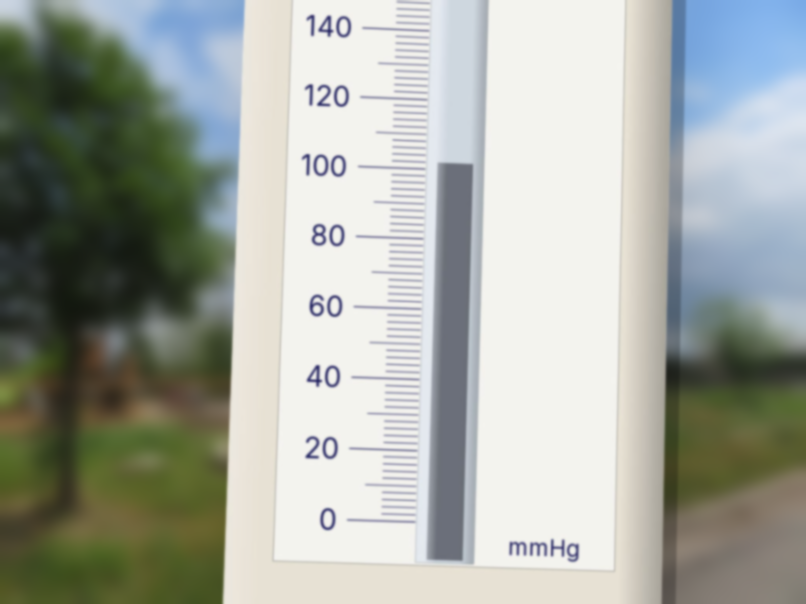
102 mmHg
